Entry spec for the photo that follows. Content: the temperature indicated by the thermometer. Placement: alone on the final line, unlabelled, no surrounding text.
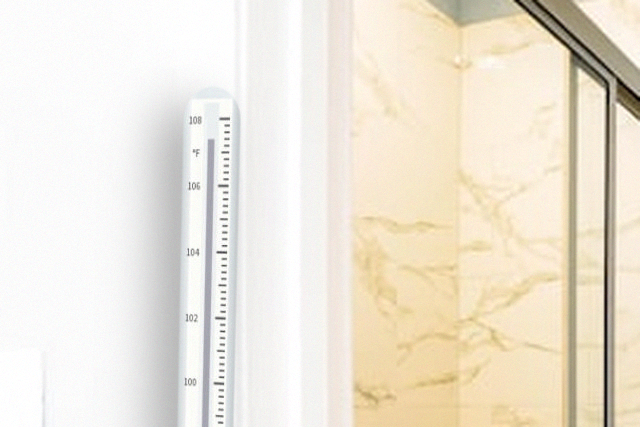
107.4 °F
